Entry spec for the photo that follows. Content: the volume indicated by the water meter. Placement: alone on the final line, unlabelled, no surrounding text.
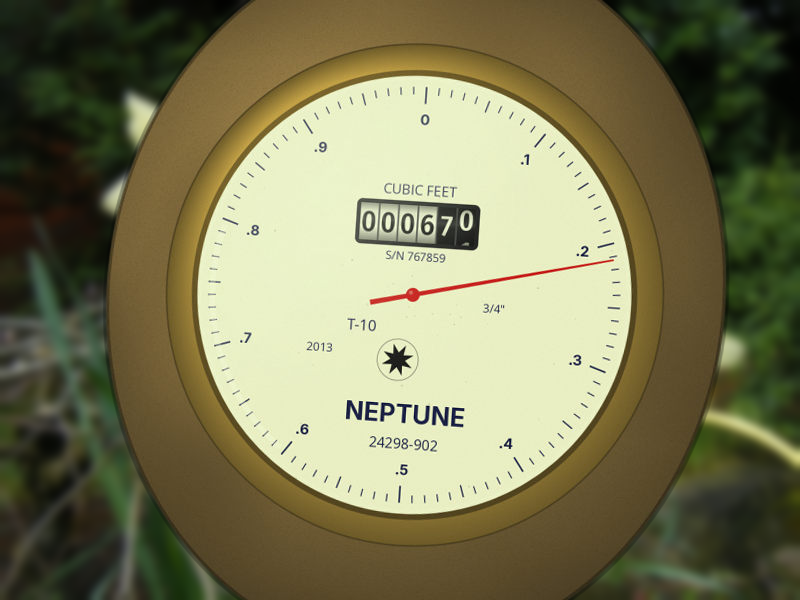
670.21 ft³
